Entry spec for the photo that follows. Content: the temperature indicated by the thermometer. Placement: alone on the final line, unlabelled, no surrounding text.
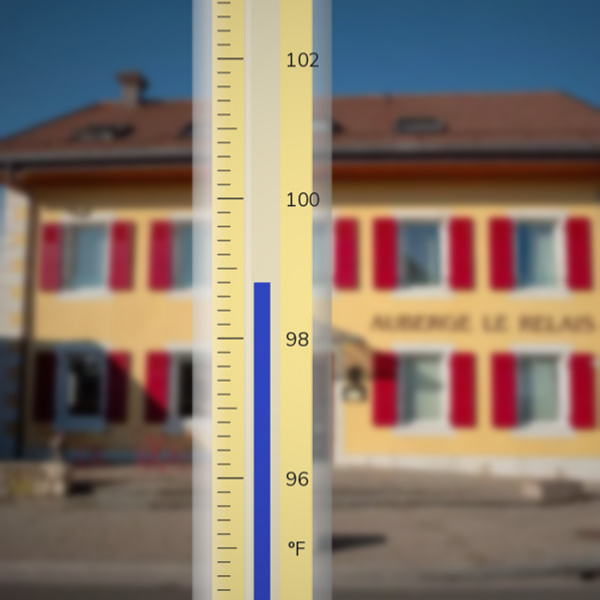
98.8 °F
